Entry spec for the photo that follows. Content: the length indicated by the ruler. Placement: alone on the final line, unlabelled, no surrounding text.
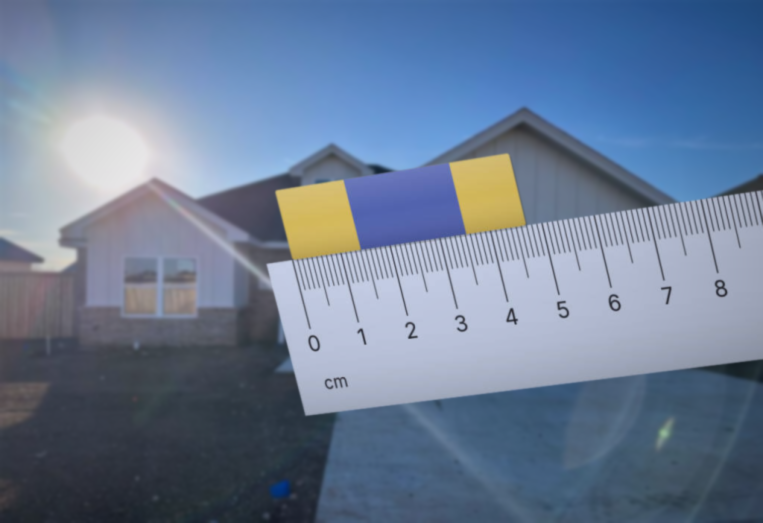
4.7 cm
